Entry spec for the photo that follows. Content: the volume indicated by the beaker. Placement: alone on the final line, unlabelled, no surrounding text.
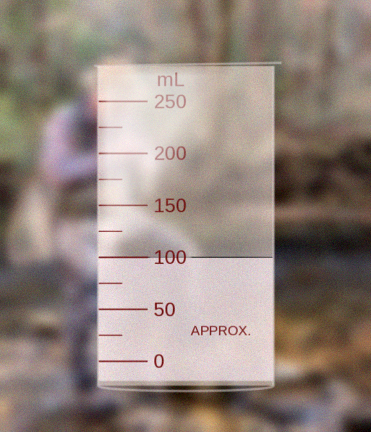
100 mL
